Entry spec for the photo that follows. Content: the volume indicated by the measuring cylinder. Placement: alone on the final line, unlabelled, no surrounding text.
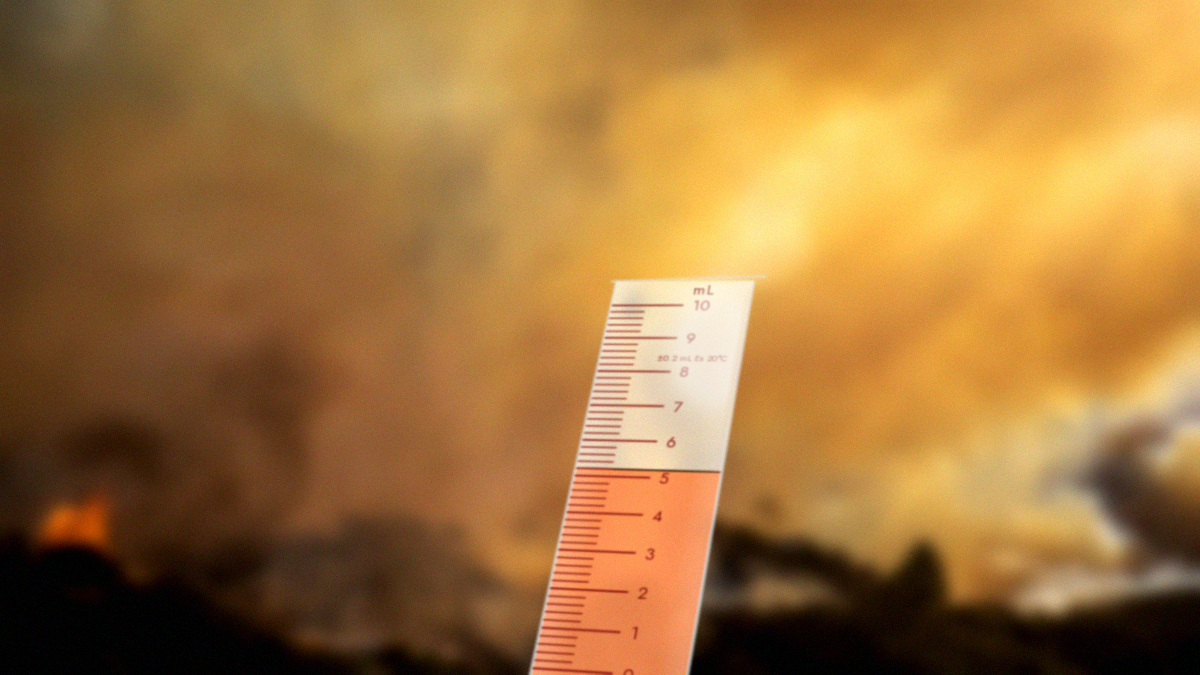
5.2 mL
